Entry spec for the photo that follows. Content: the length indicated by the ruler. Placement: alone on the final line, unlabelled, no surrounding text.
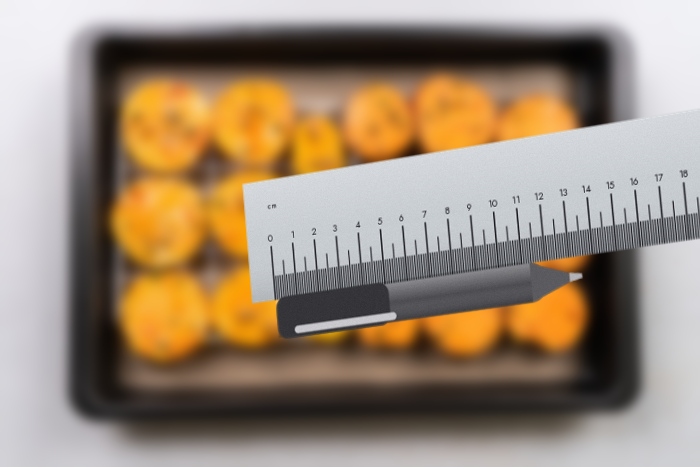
13.5 cm
